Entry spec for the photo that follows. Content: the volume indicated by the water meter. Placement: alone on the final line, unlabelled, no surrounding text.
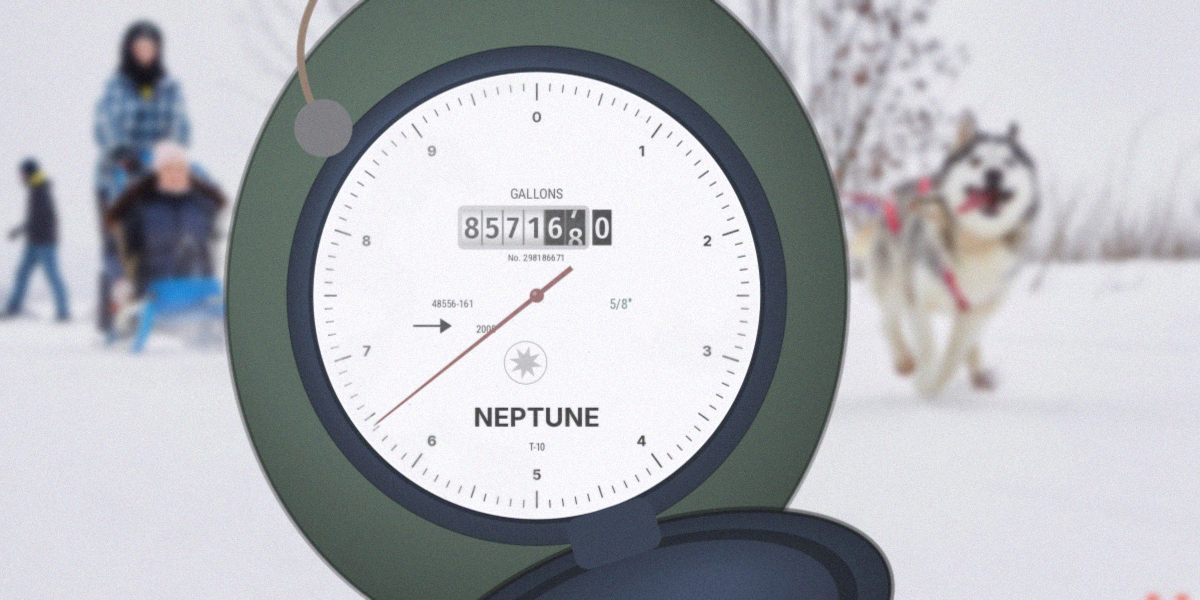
8571676.4 gal
